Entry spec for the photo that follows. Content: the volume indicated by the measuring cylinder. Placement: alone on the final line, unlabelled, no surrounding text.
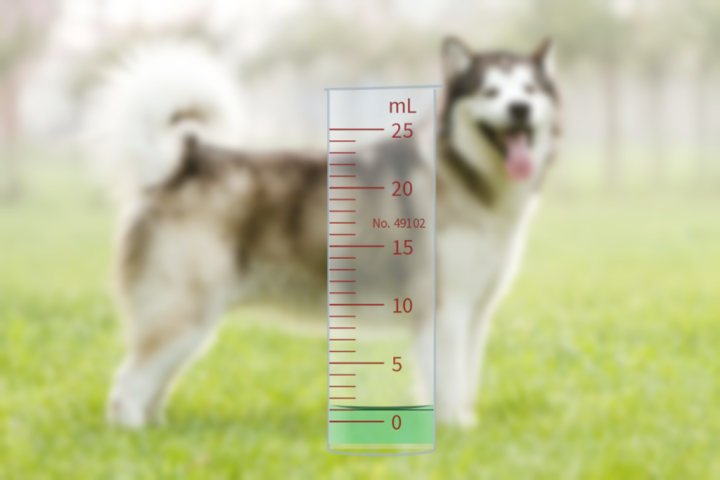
1 mL
